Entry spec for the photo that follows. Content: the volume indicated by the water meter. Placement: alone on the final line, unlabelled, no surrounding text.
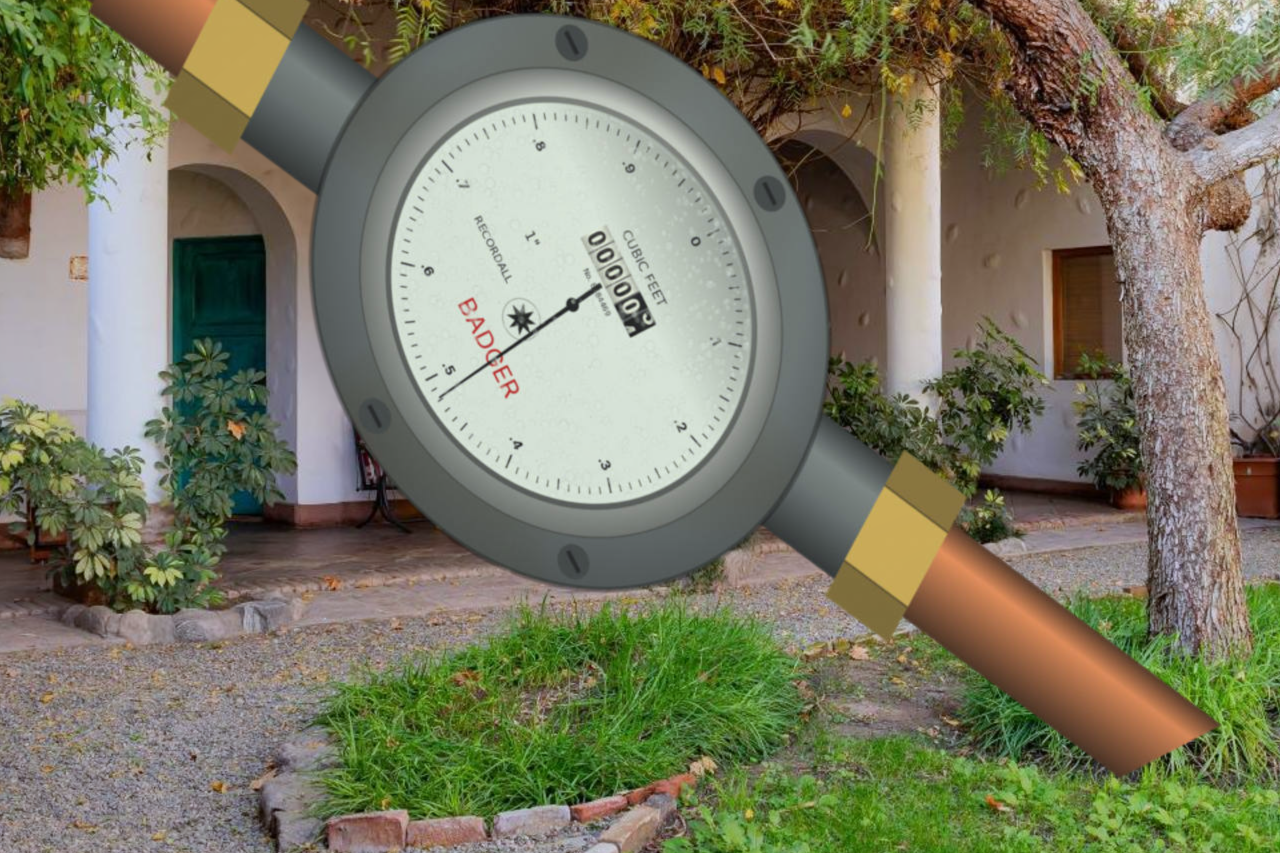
3.48 ft³
